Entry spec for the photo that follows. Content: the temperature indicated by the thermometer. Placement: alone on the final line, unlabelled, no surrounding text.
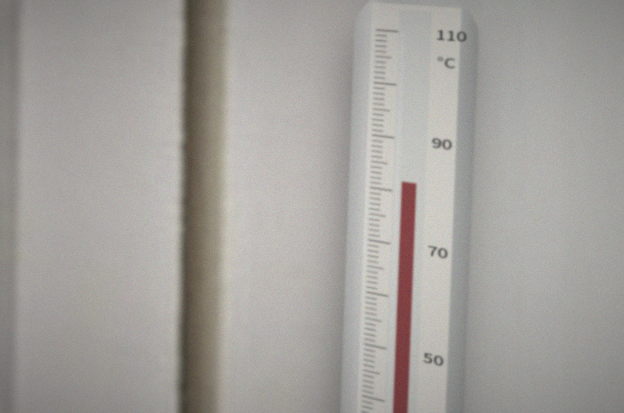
82 °C
